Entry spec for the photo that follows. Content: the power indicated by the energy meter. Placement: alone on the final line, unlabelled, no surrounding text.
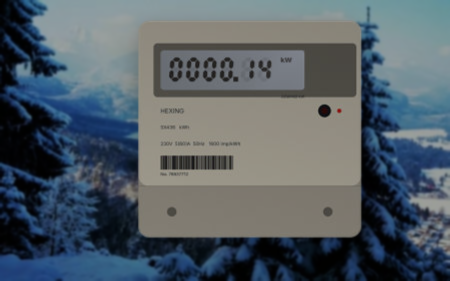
0.14 kW
